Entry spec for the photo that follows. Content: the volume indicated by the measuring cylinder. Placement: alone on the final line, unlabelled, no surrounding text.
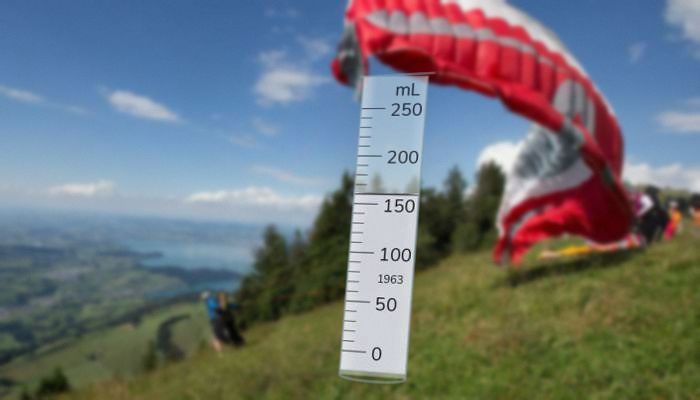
160 mL
